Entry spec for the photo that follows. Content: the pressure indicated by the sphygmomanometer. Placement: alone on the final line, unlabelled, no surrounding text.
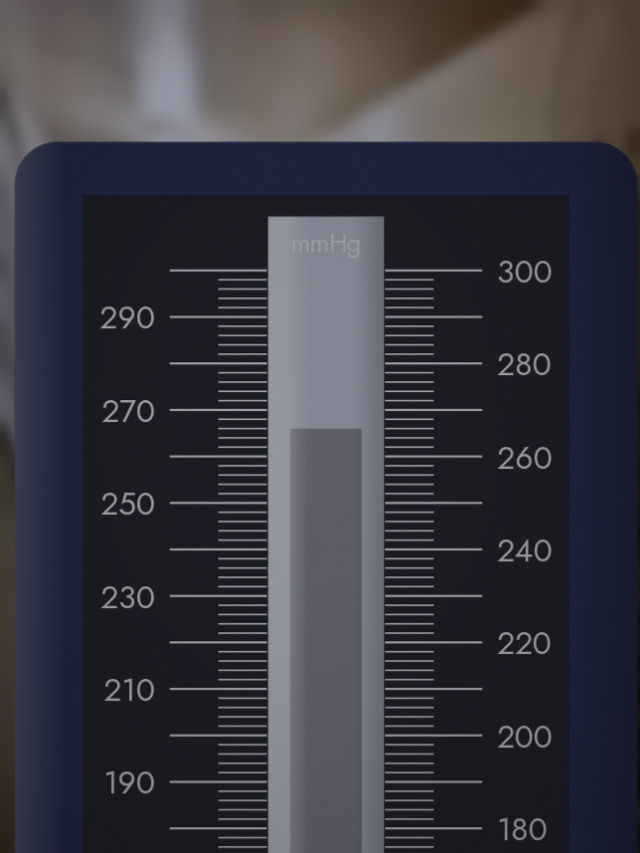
266 mmHg
